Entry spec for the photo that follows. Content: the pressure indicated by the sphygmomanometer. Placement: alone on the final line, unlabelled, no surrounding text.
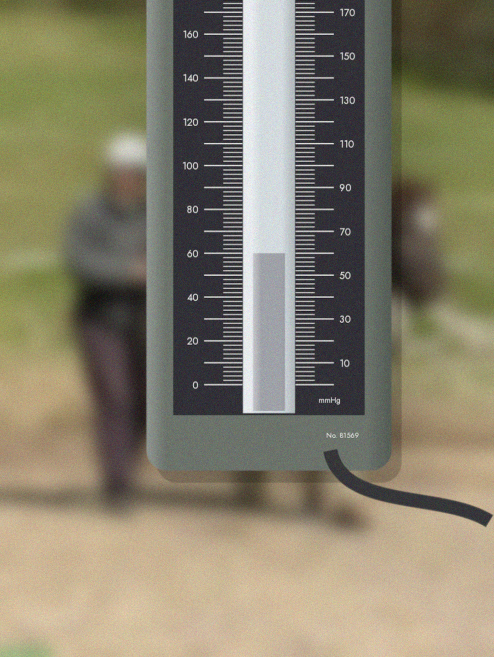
60 mmHg
